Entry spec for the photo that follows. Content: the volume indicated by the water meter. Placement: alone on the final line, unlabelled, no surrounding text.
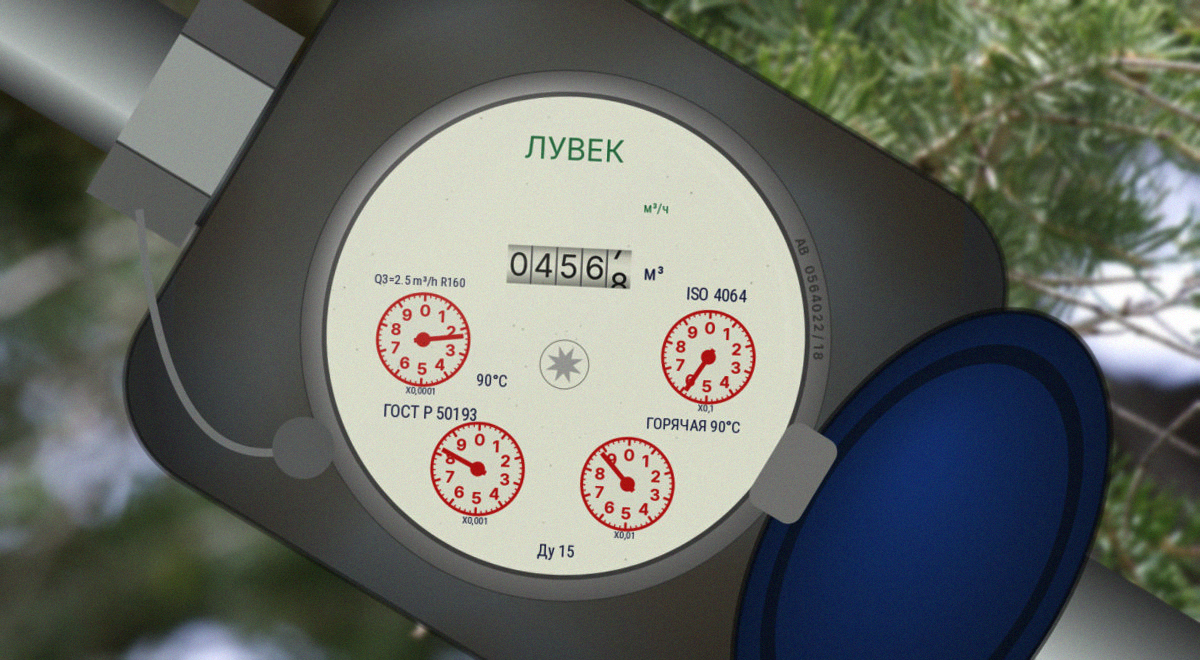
4567.5882 m³
